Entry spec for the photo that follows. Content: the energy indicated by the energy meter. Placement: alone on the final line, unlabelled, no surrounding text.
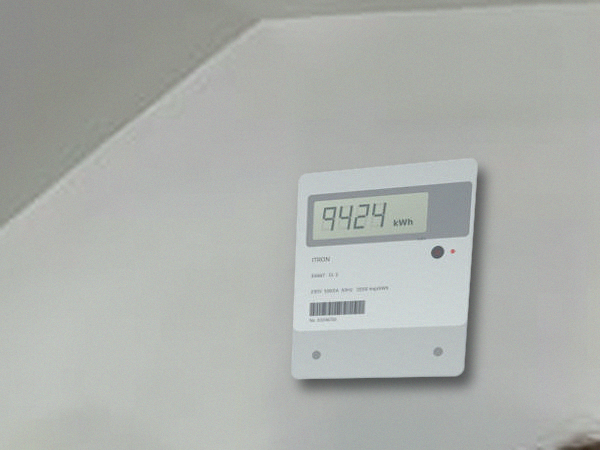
9424 kWh
